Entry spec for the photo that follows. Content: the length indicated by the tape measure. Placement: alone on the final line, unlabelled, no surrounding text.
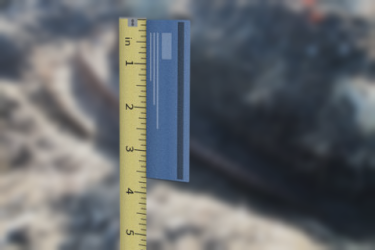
3.625 in
